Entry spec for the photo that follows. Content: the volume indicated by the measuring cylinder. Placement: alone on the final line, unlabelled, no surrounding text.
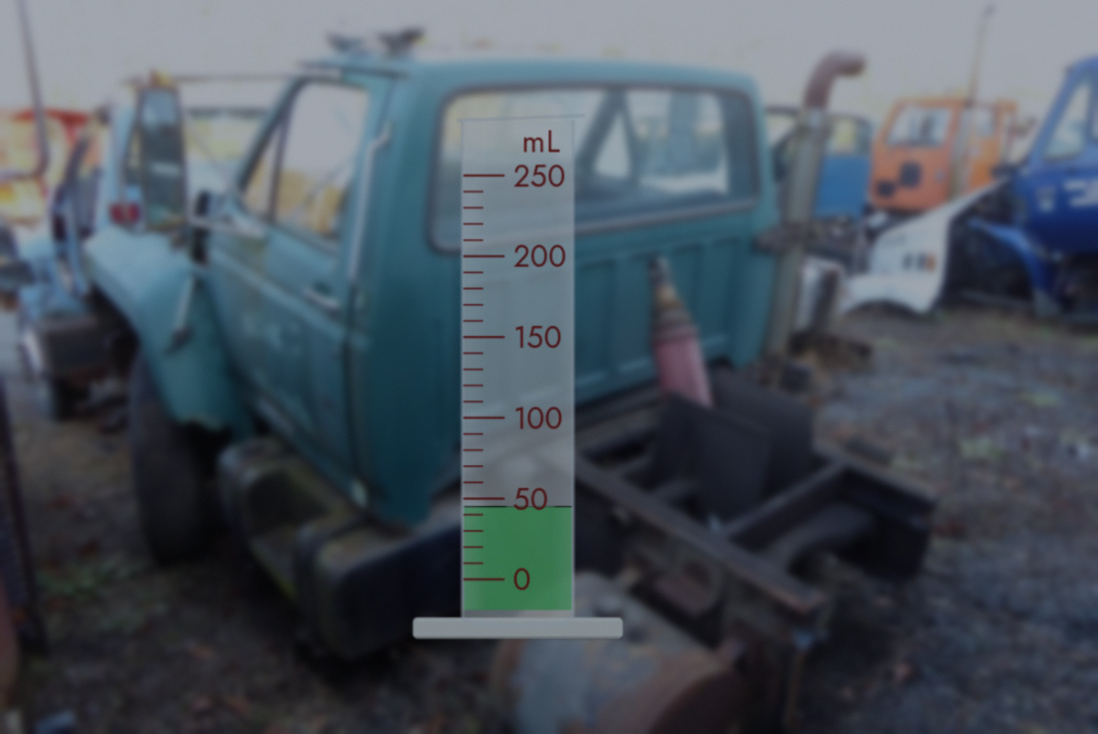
45 mL
